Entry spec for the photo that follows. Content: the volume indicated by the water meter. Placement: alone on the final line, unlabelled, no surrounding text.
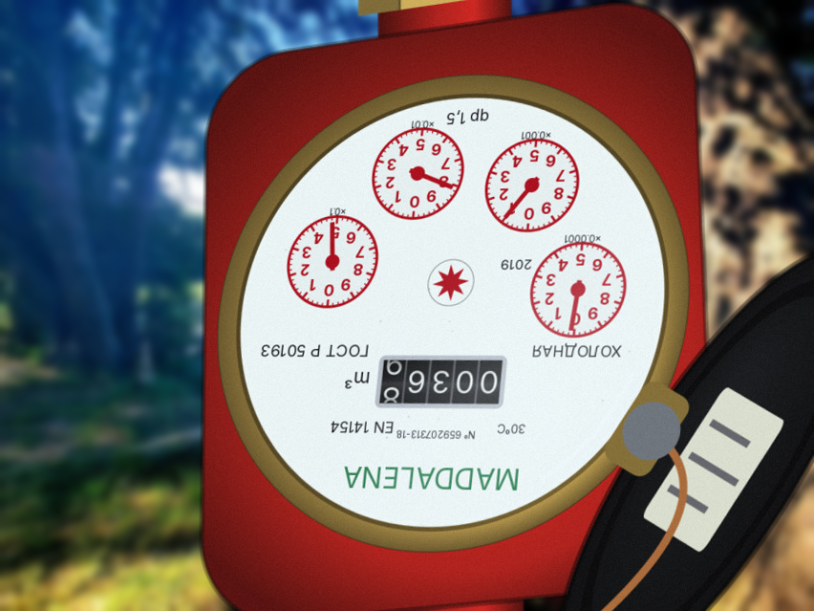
368.4810 m³
